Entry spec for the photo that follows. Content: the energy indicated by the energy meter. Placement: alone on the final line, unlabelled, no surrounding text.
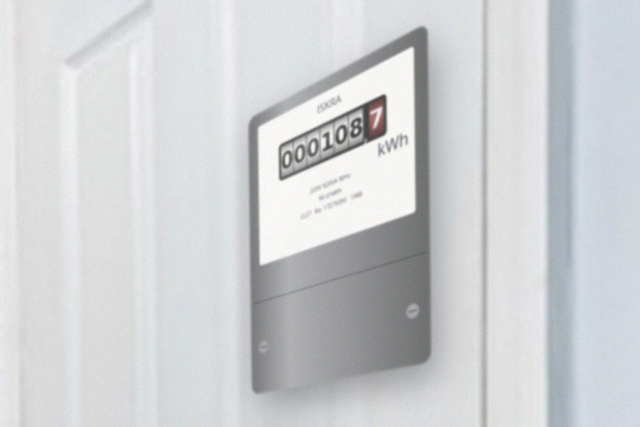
108.7 kWh
